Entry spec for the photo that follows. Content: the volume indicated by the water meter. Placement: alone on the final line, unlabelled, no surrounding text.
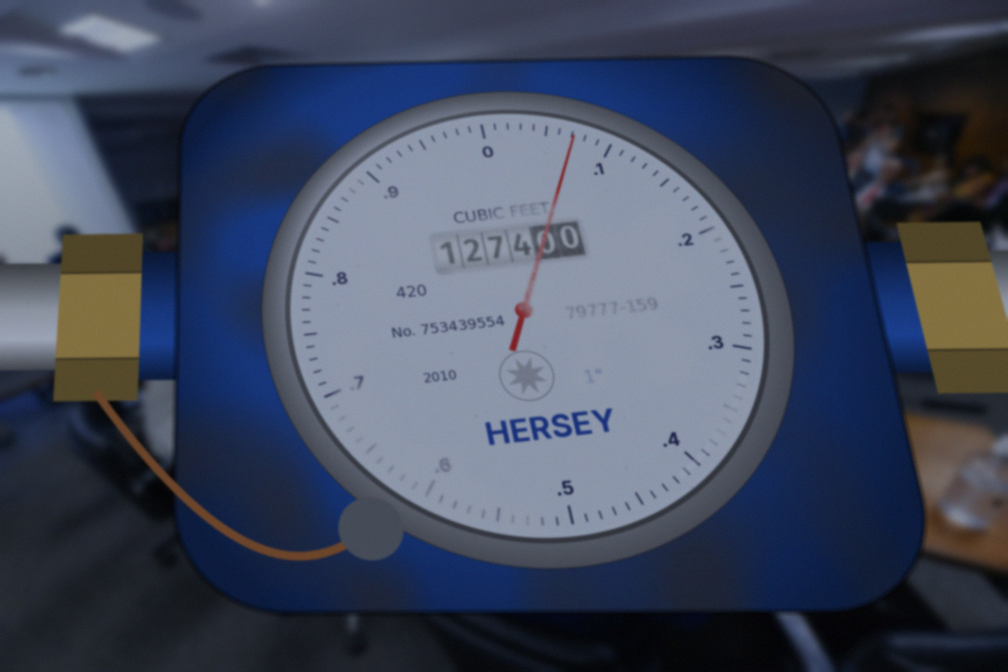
127400.07 ft³
